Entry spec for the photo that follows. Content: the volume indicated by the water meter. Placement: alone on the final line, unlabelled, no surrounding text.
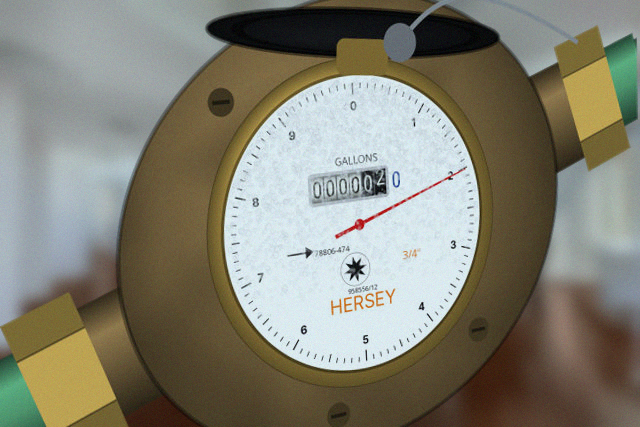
22.0 gal
